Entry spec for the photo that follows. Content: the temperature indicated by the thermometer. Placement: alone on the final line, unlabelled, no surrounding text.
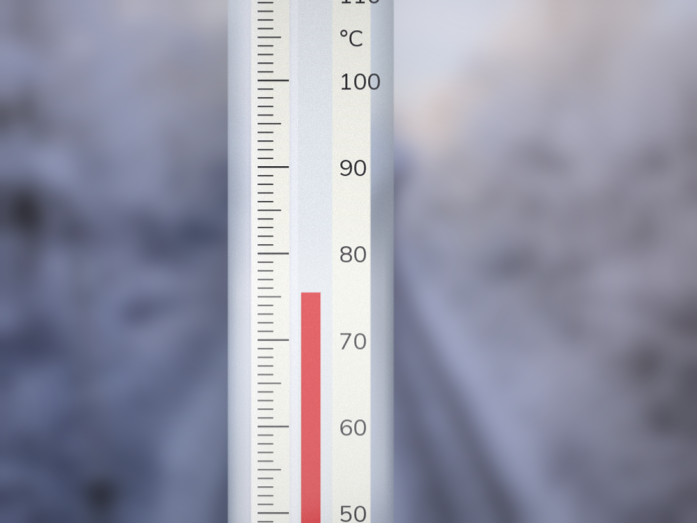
75.5 °C
